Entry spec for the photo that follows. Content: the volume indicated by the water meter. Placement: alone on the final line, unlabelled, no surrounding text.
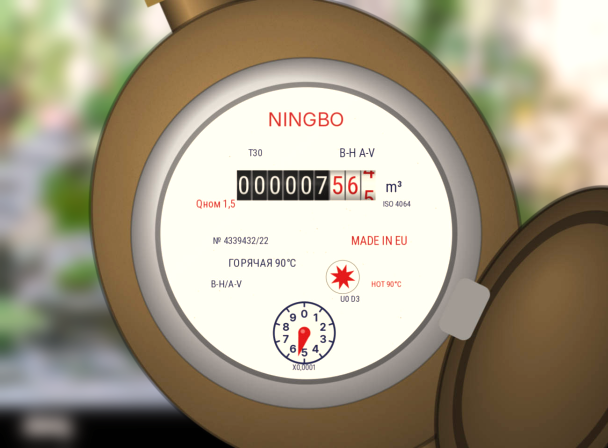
7.5645 m³
